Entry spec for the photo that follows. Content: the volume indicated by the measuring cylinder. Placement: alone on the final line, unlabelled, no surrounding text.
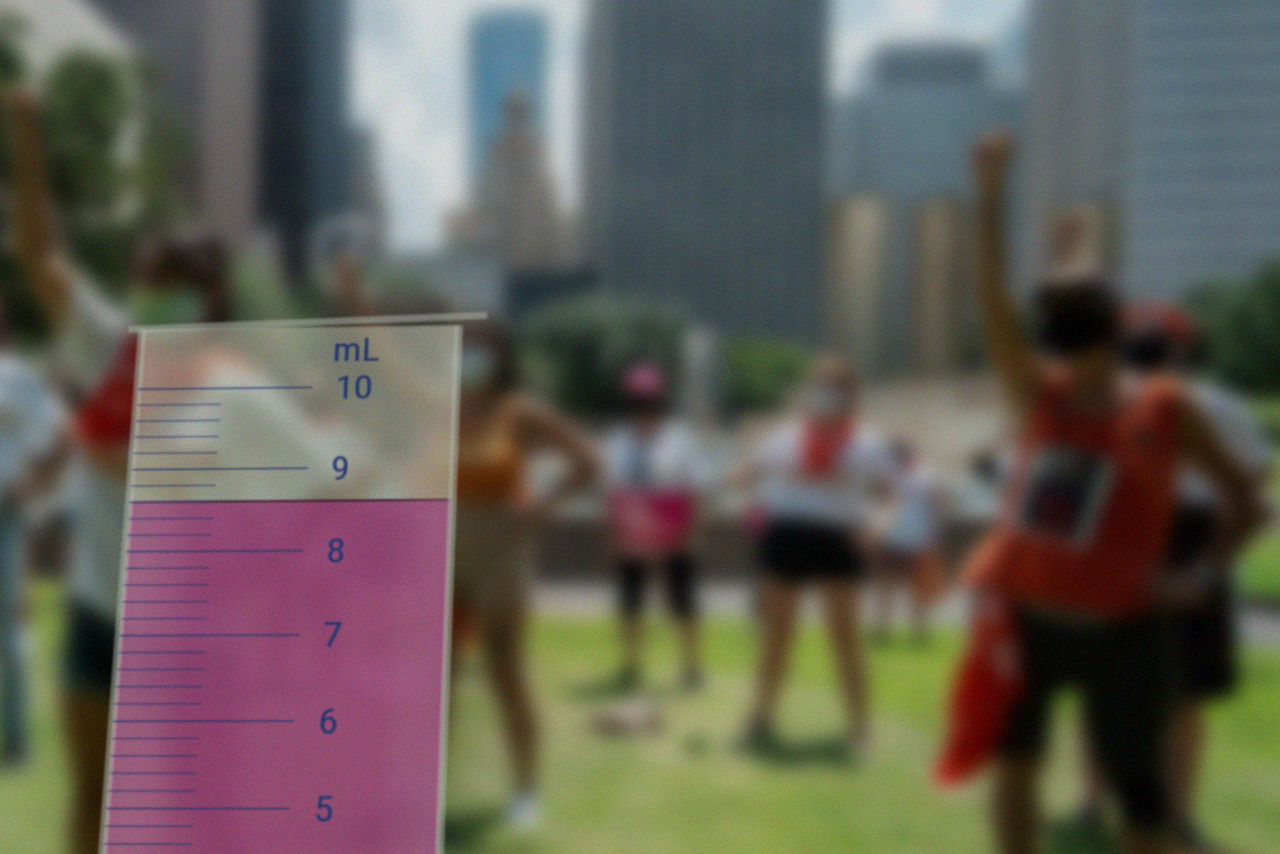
8.6 mL
